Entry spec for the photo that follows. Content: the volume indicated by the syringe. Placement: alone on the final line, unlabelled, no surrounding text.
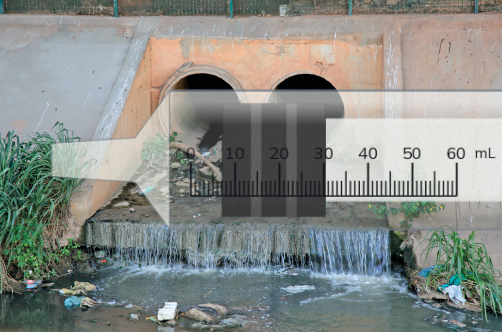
7 mL
